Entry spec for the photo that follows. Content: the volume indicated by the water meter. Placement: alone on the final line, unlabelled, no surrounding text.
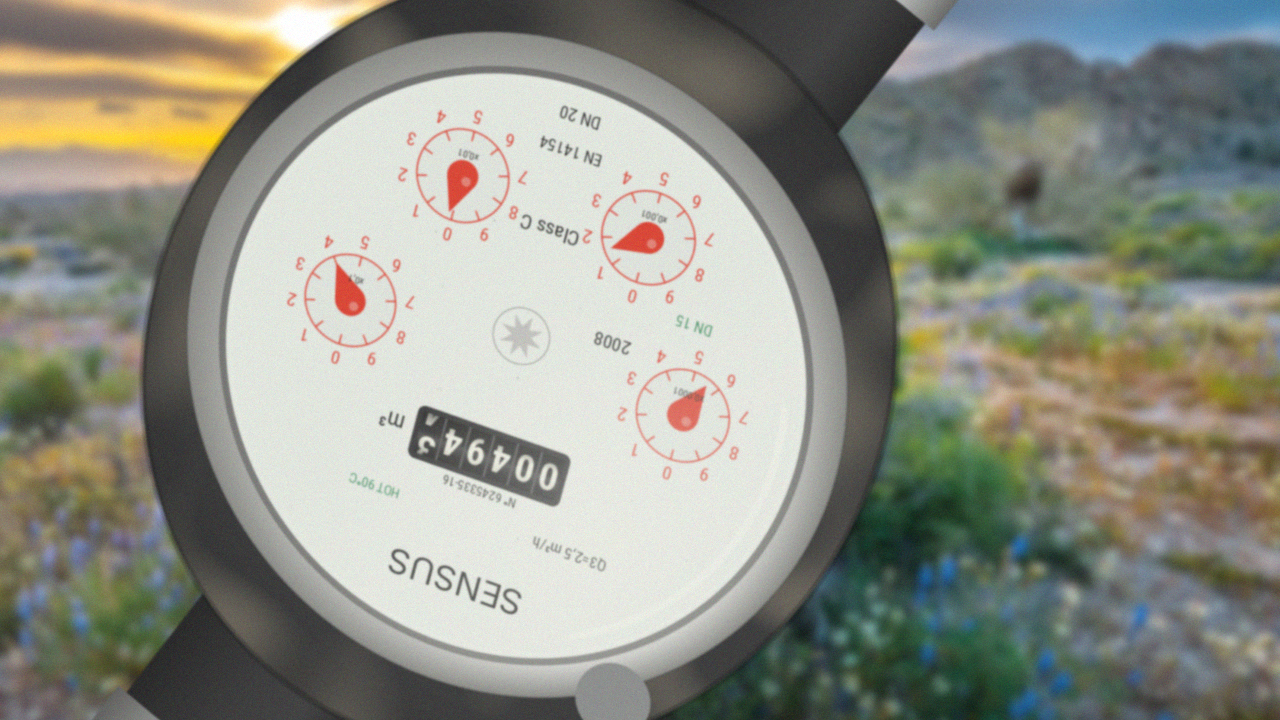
4943.4015 m³
